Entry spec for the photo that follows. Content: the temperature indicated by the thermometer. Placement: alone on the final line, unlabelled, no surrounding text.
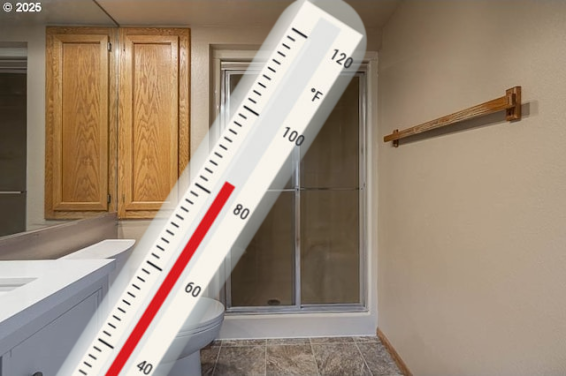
84 °F
